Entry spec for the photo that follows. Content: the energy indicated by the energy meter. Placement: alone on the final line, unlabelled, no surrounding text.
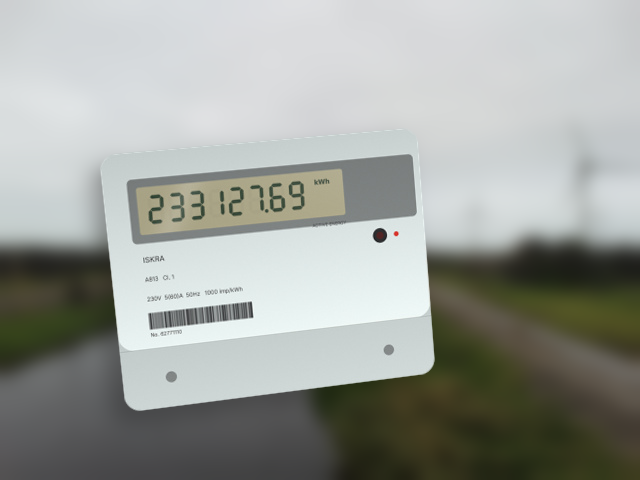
233127.69 kWh
